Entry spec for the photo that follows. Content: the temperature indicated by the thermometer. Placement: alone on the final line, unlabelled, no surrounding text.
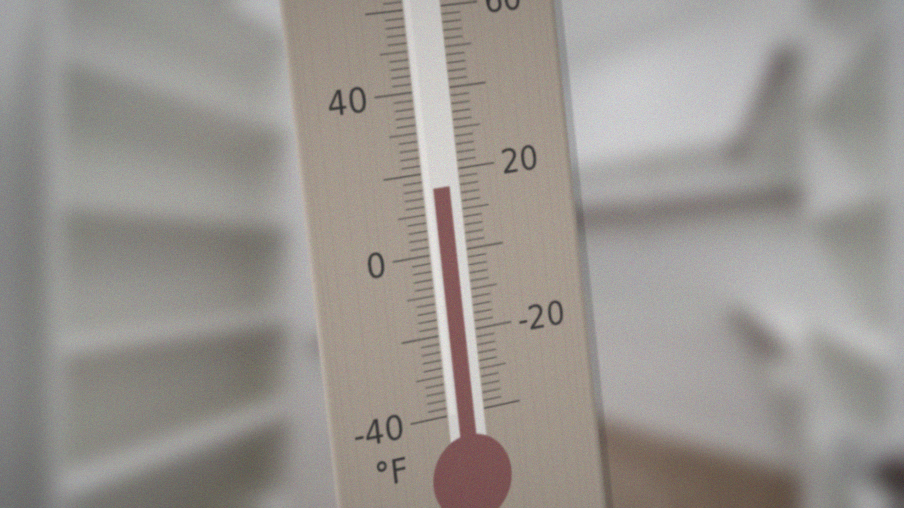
16 °F
